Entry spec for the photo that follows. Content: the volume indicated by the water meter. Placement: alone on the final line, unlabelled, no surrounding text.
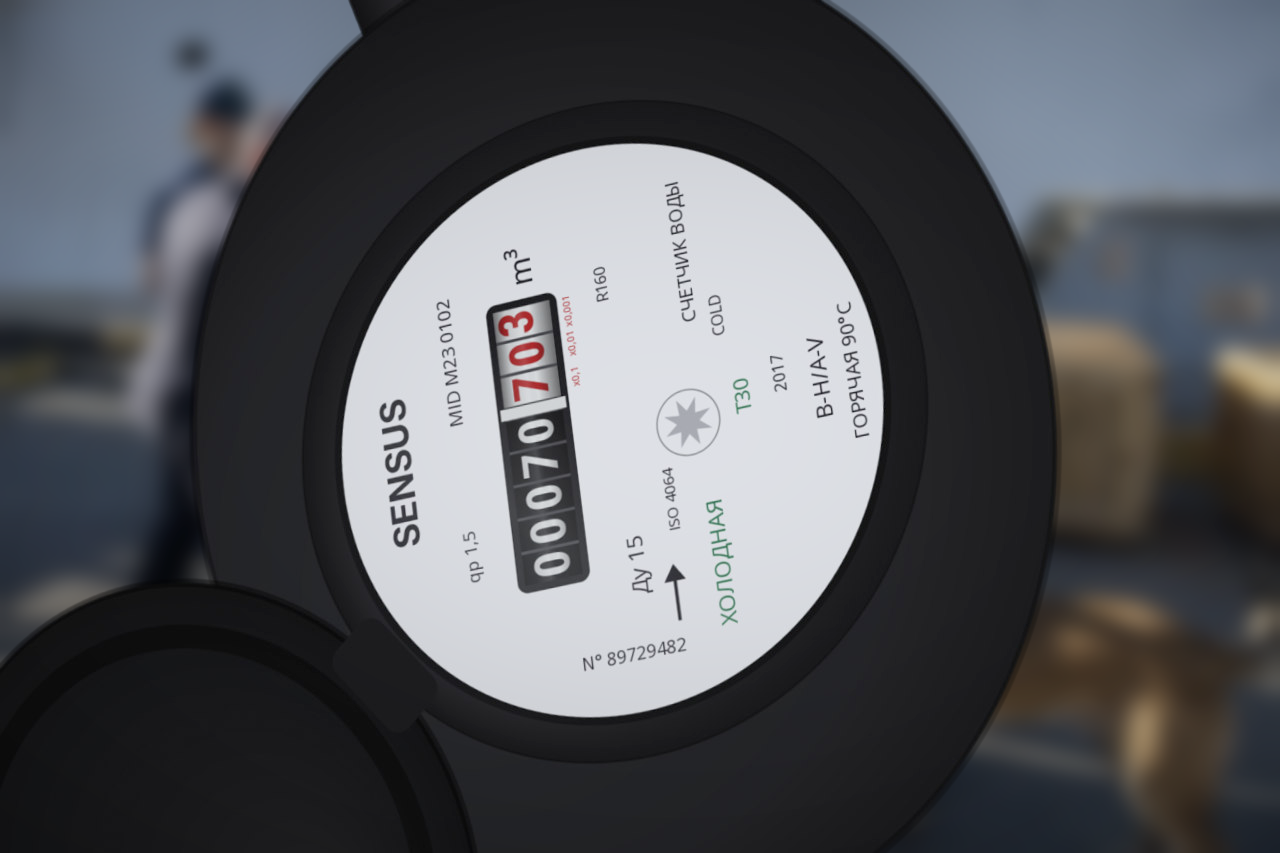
70.703 m³
